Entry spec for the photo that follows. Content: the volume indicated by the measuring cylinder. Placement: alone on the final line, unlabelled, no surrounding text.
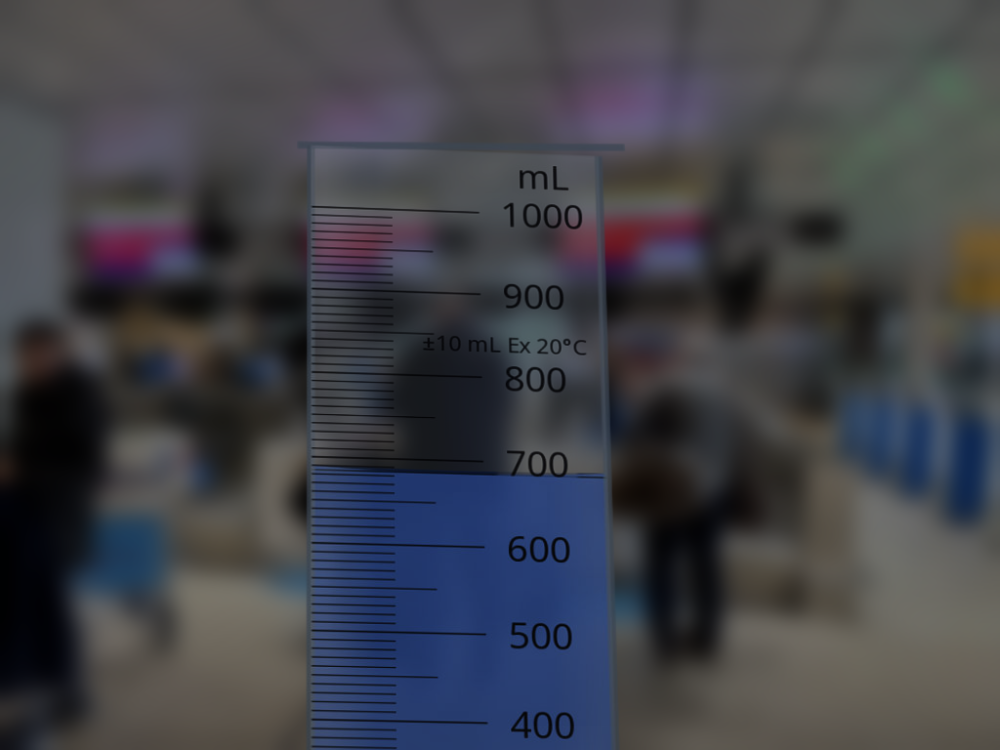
685 mL
